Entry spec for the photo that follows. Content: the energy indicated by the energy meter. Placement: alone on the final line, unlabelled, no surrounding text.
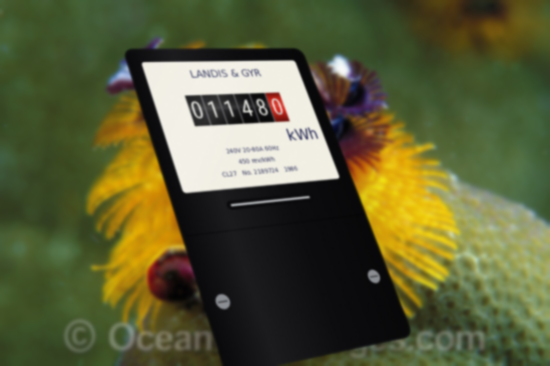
1148.0 kWh
